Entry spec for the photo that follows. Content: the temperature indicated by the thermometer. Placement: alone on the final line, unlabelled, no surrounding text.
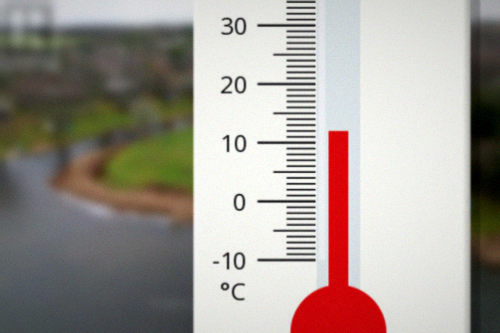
12 °C
